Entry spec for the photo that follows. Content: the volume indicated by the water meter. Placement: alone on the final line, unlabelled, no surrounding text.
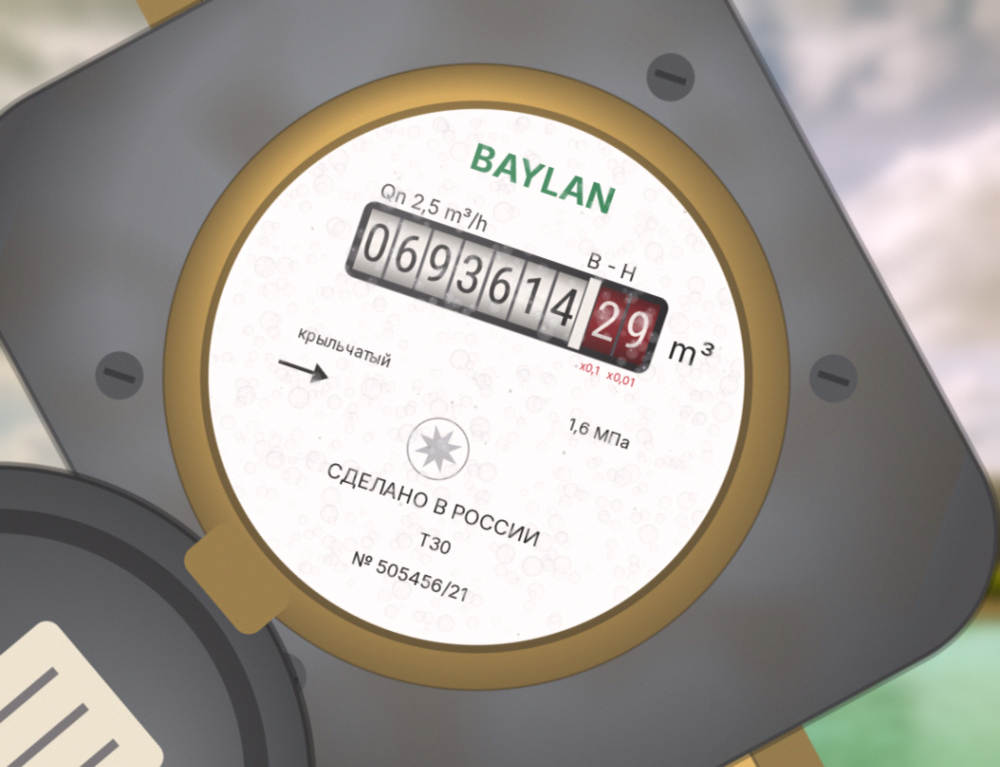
693614.29 m³
